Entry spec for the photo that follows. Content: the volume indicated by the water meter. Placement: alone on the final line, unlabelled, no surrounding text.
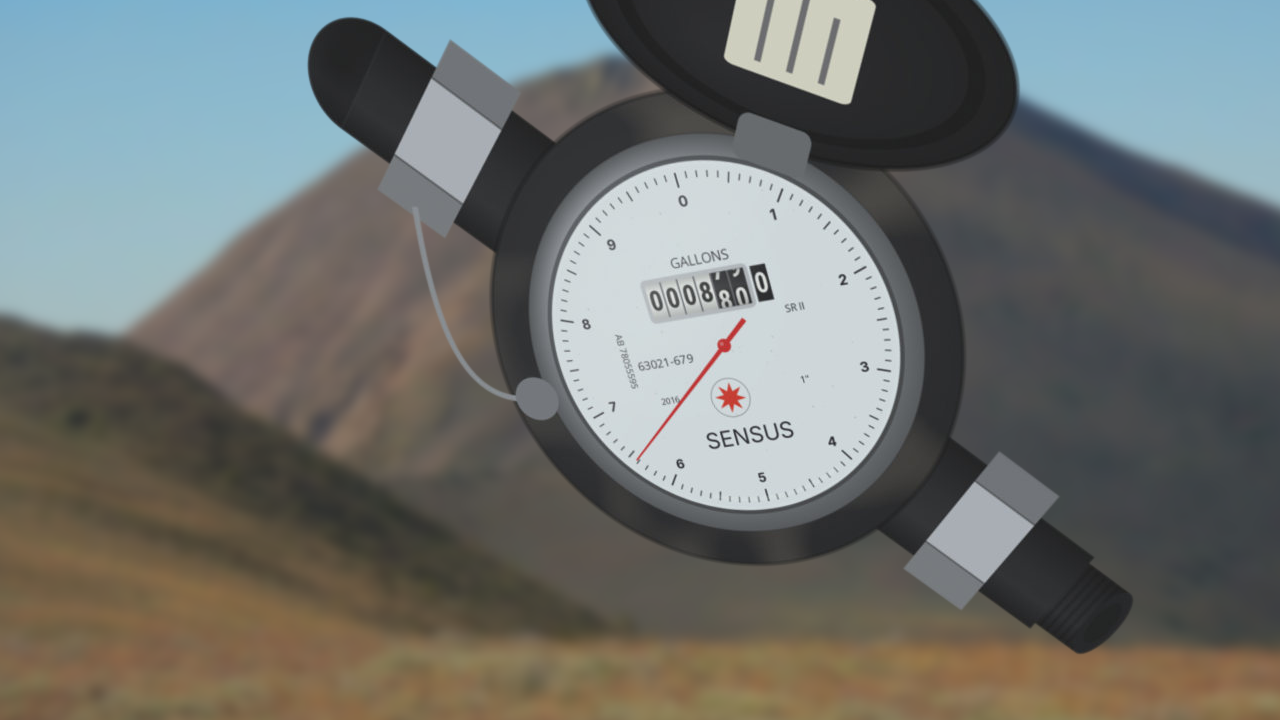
8796.4 gal
